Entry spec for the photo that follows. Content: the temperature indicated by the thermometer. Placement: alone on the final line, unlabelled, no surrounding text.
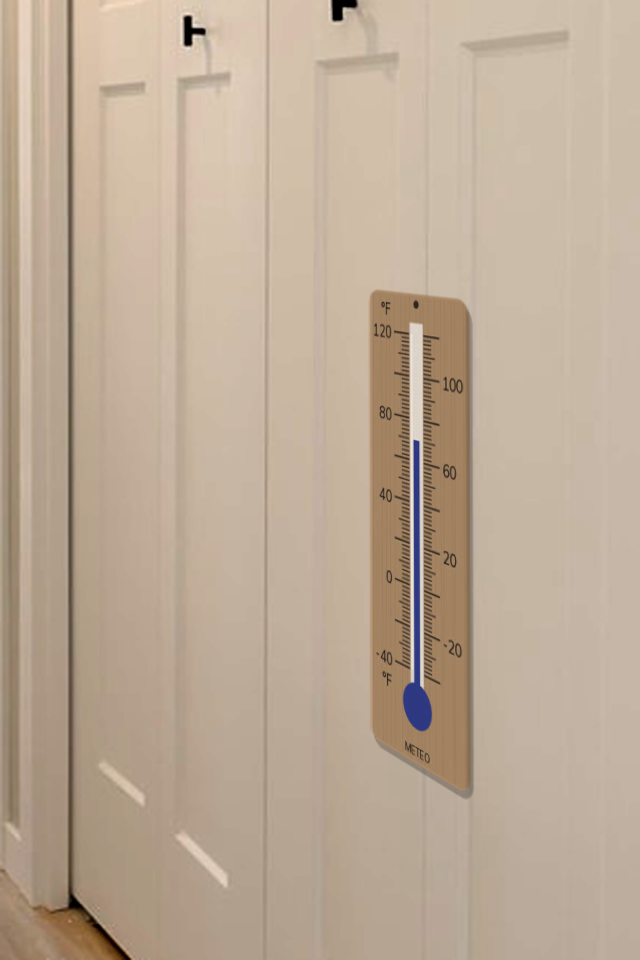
70 °F
